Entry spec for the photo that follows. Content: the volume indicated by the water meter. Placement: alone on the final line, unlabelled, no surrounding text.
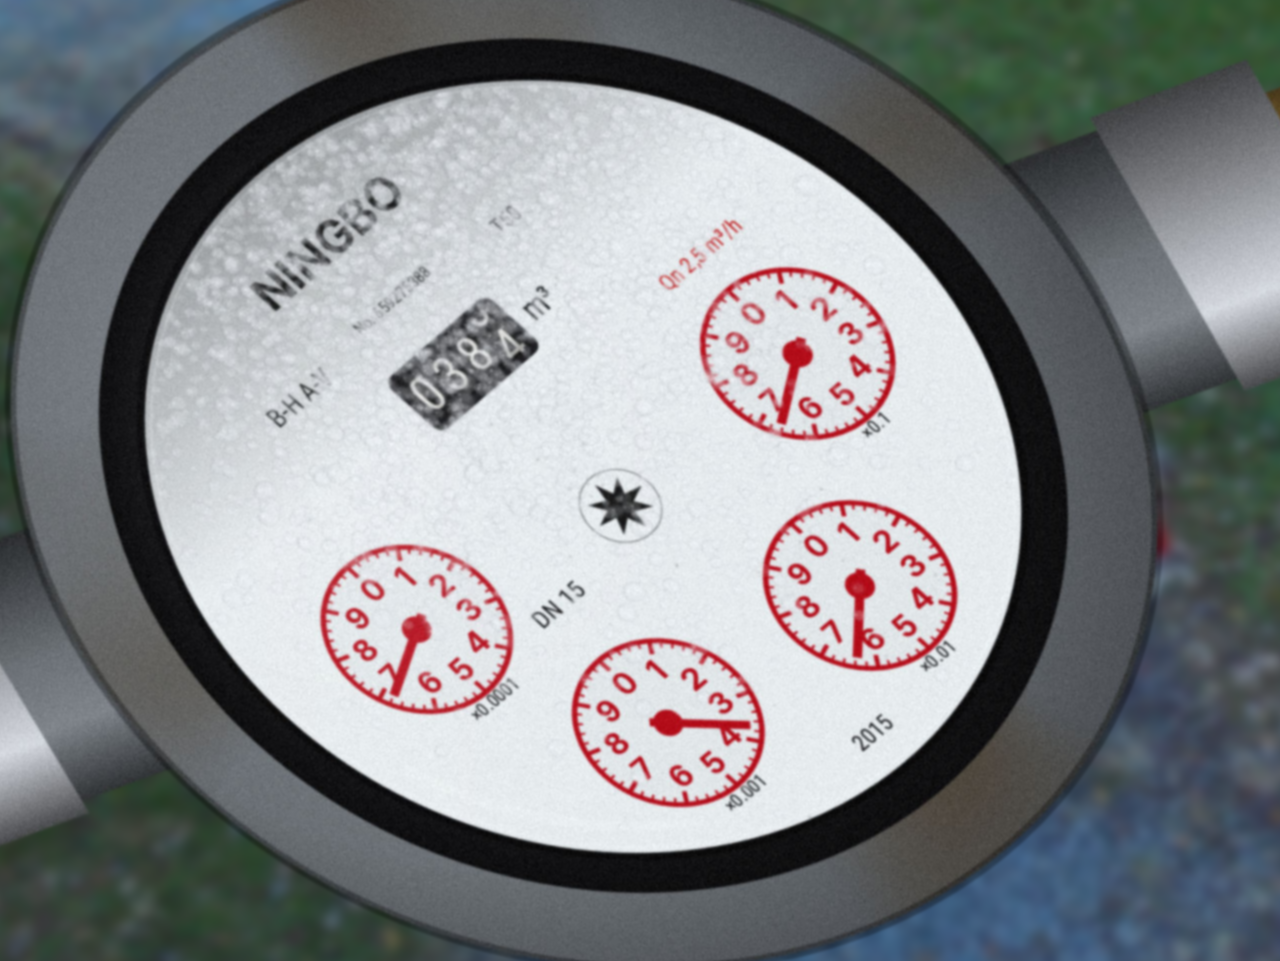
383.6636 m³
